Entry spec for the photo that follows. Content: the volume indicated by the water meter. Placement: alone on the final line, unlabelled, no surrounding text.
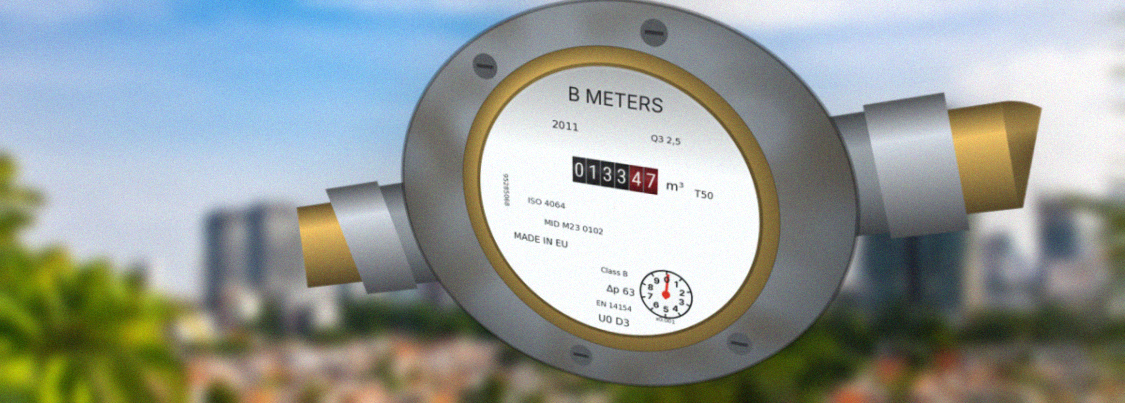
133.470 m³
